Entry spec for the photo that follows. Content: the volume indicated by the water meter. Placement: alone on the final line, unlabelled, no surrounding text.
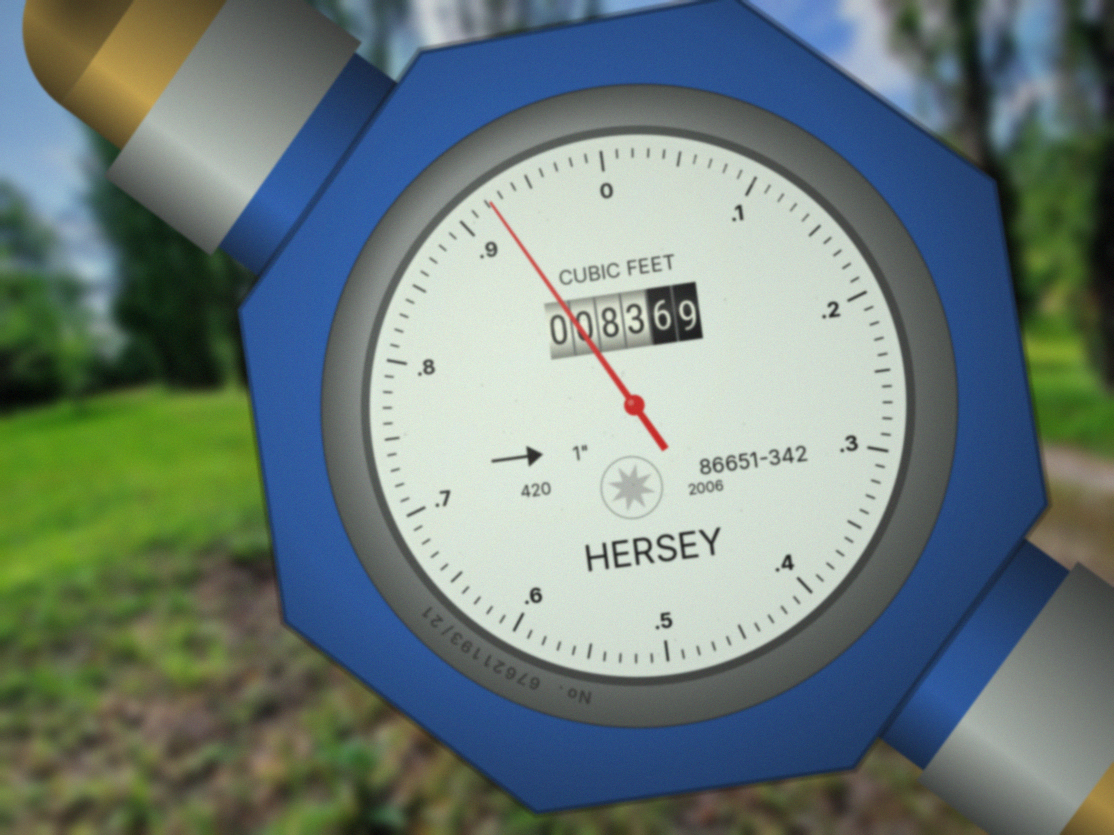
8368.92 ft³
